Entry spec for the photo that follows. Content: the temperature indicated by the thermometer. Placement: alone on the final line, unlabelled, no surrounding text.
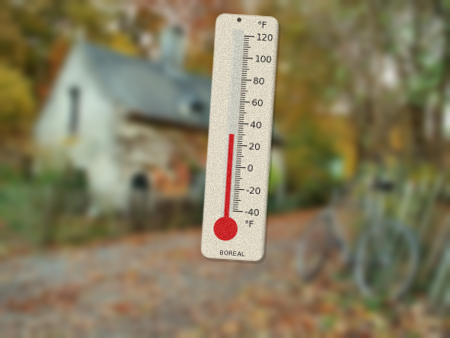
30 °F
